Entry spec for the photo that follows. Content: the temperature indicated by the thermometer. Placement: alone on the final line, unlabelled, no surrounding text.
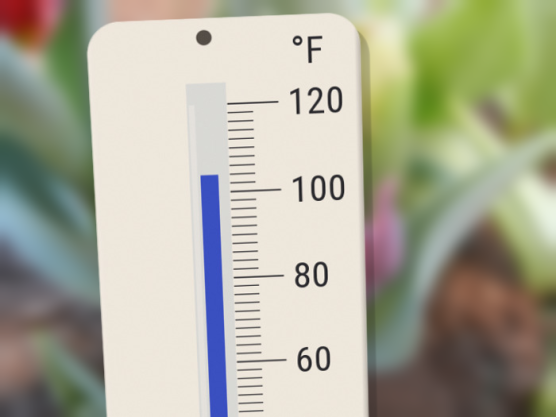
104 °F
